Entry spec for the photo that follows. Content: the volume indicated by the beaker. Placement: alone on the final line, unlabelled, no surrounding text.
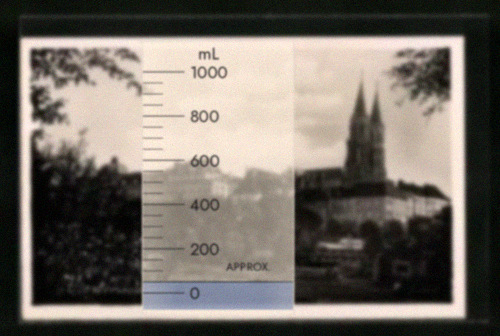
50 mL
